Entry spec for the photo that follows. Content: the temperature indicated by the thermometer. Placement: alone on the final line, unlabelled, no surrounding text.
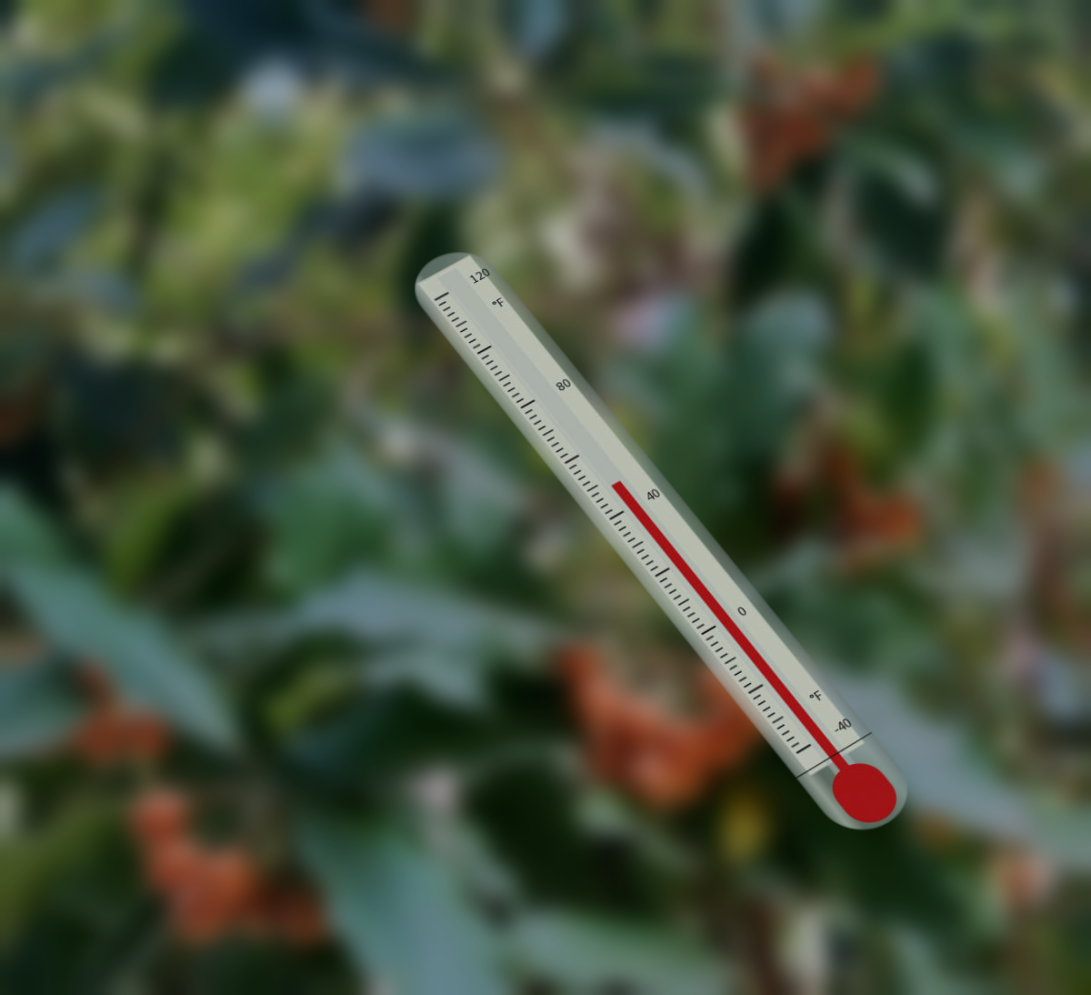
48 °F
